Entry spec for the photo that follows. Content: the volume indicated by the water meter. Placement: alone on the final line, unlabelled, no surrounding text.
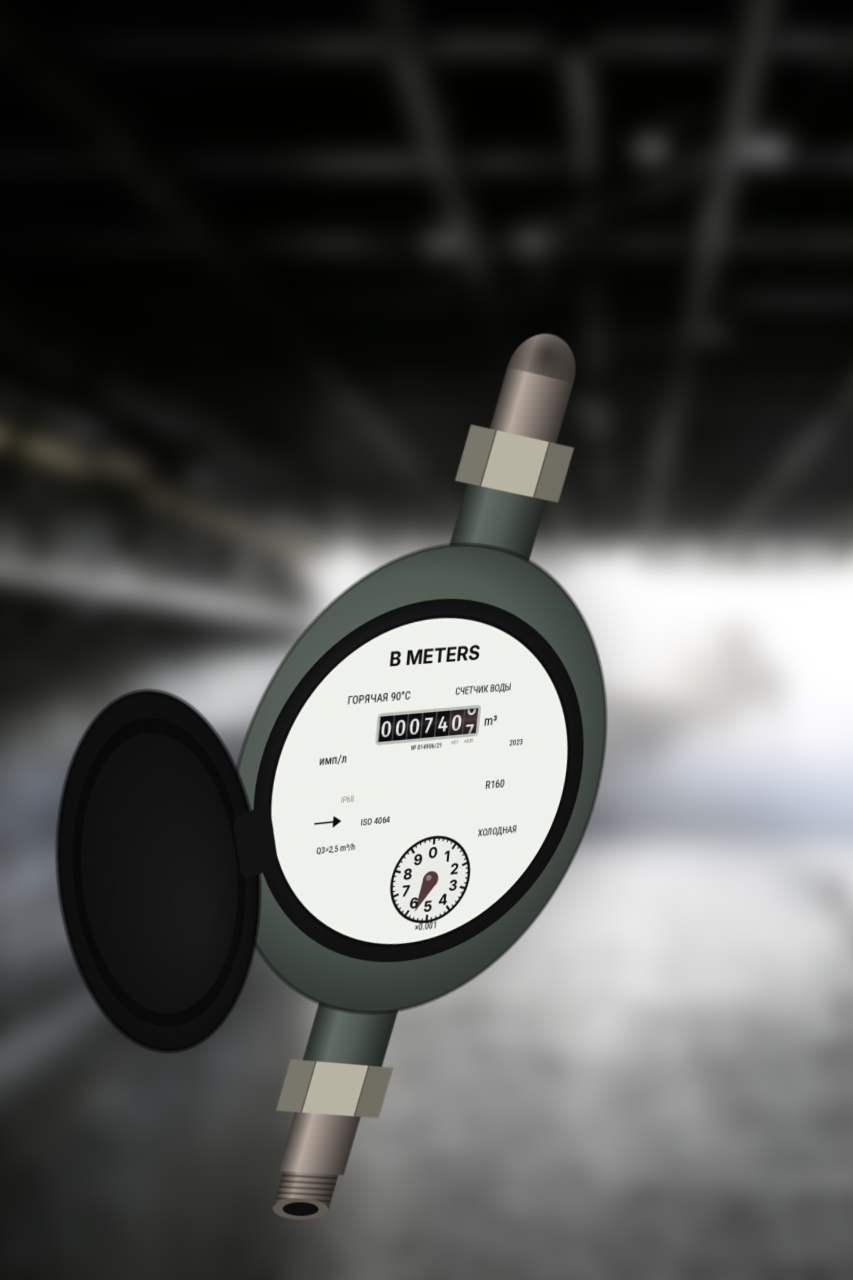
74.065 m³
